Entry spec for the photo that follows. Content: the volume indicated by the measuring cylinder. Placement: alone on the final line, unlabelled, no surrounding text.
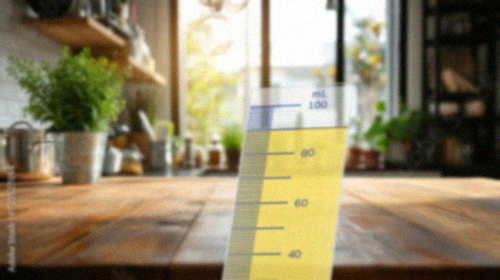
90 mL
